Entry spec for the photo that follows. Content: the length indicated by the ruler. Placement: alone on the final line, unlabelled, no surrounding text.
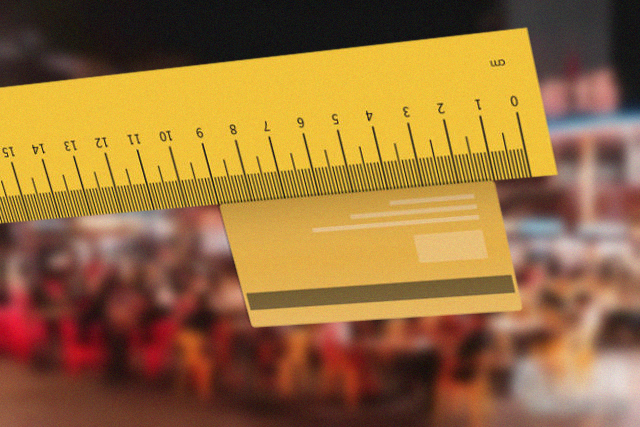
8 cm
